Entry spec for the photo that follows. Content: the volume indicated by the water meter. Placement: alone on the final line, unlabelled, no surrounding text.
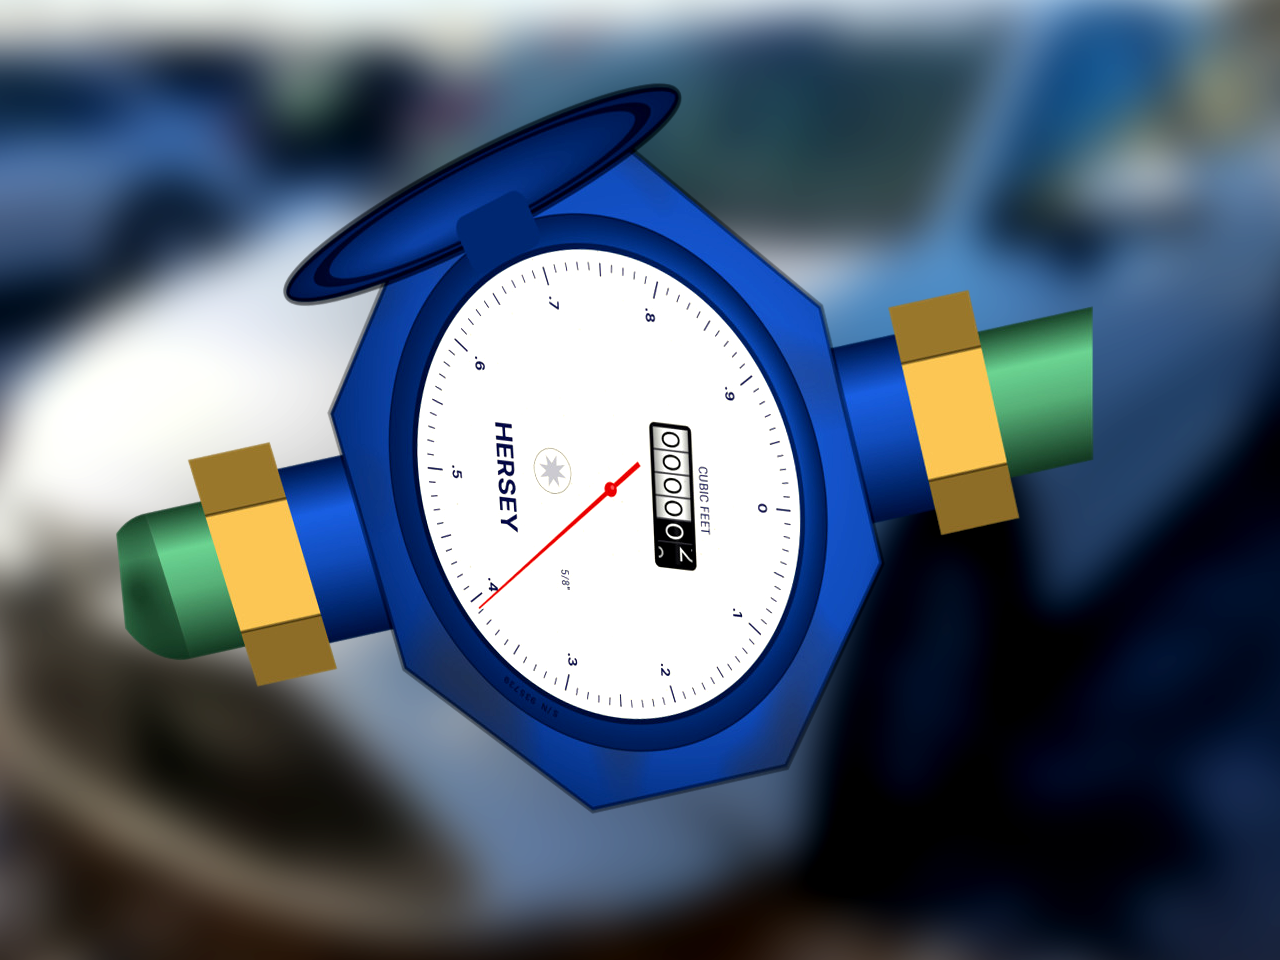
2.39 ft³
